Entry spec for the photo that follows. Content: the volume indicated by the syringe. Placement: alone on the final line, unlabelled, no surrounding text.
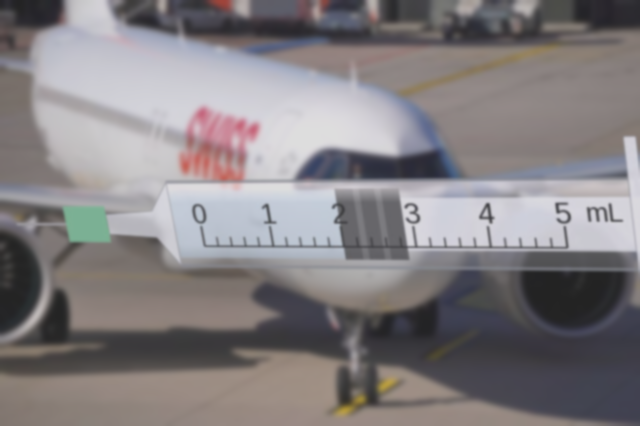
2 mL
